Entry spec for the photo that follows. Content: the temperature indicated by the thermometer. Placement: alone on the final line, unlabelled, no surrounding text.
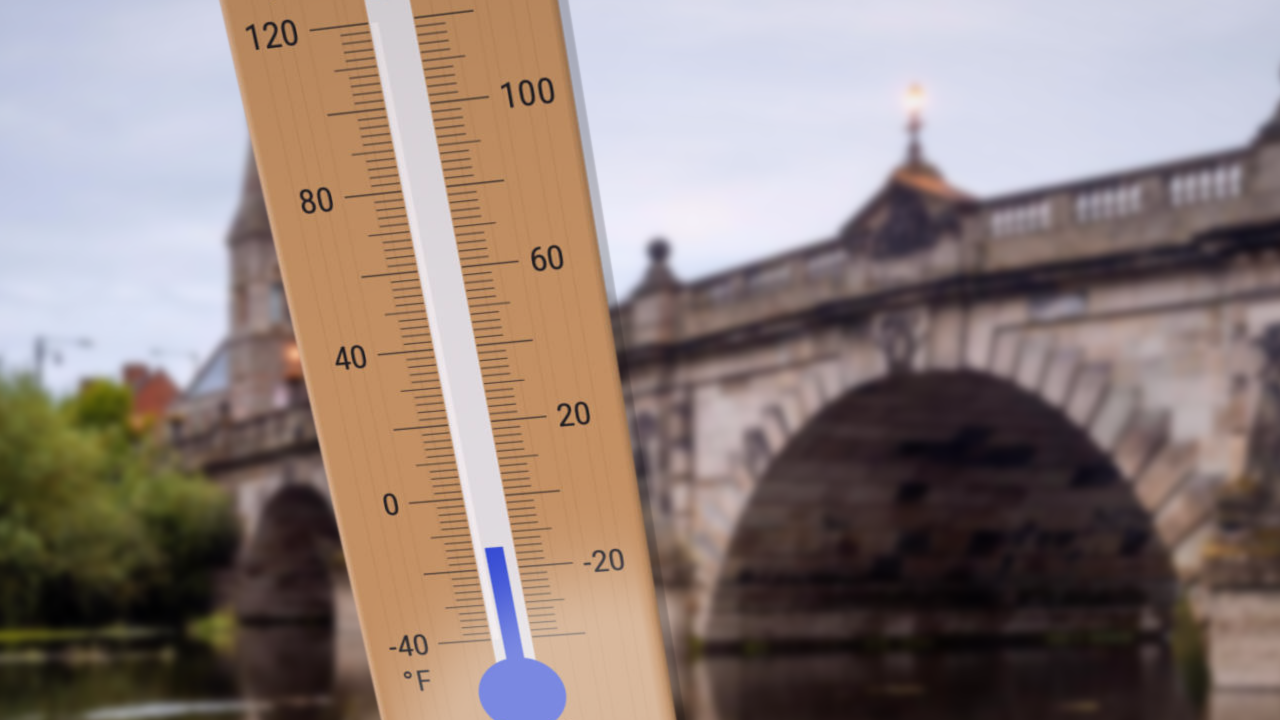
-14 °F
